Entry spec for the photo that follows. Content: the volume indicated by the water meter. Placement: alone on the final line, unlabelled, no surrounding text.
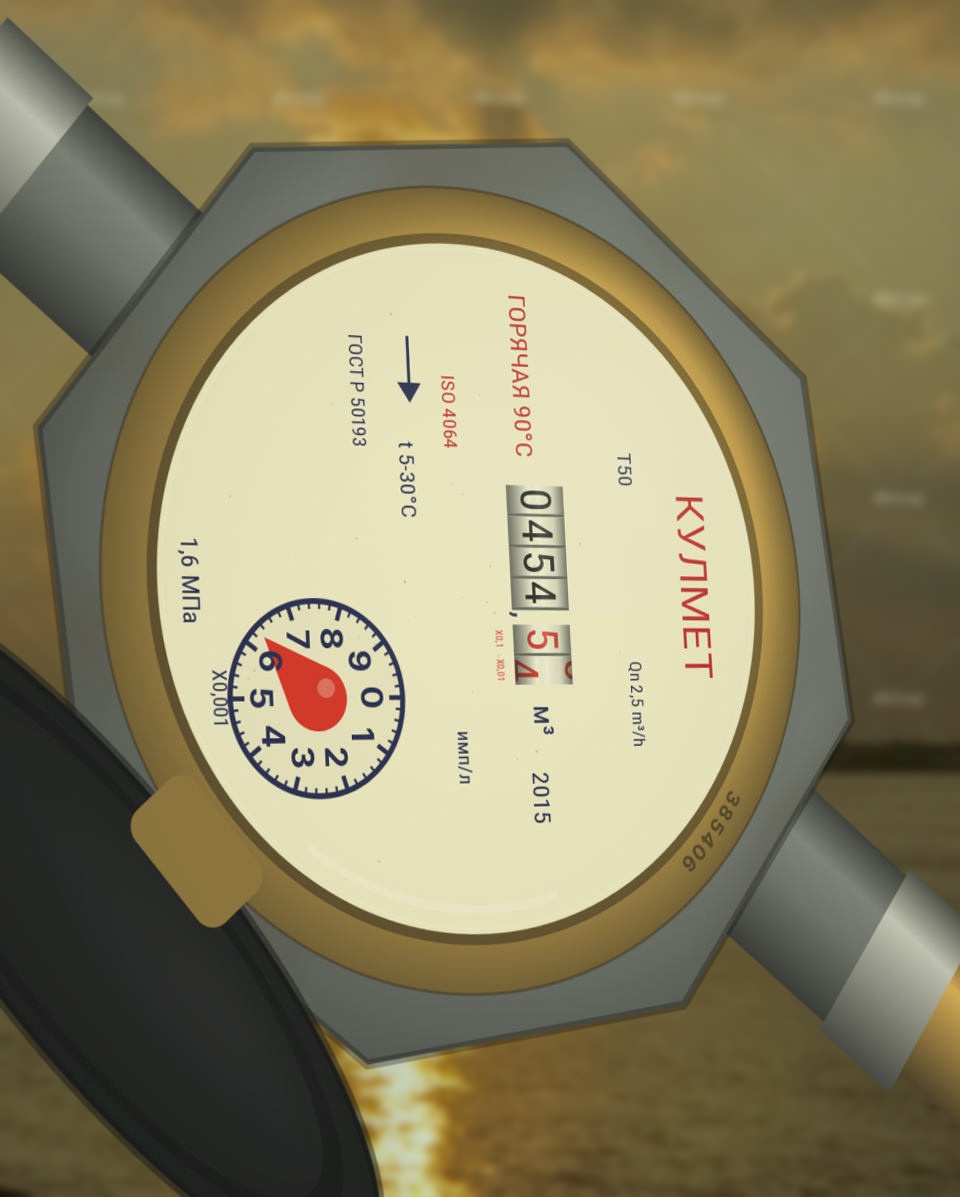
454.536 m³
